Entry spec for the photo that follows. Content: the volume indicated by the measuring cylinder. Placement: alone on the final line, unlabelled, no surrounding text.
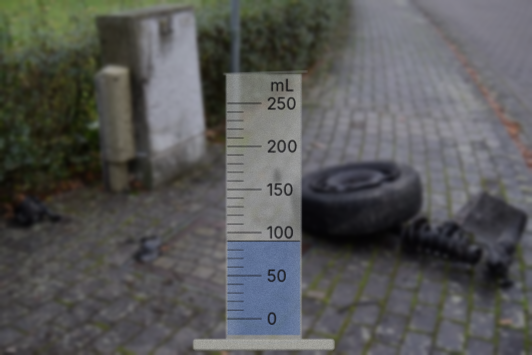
90 mL
